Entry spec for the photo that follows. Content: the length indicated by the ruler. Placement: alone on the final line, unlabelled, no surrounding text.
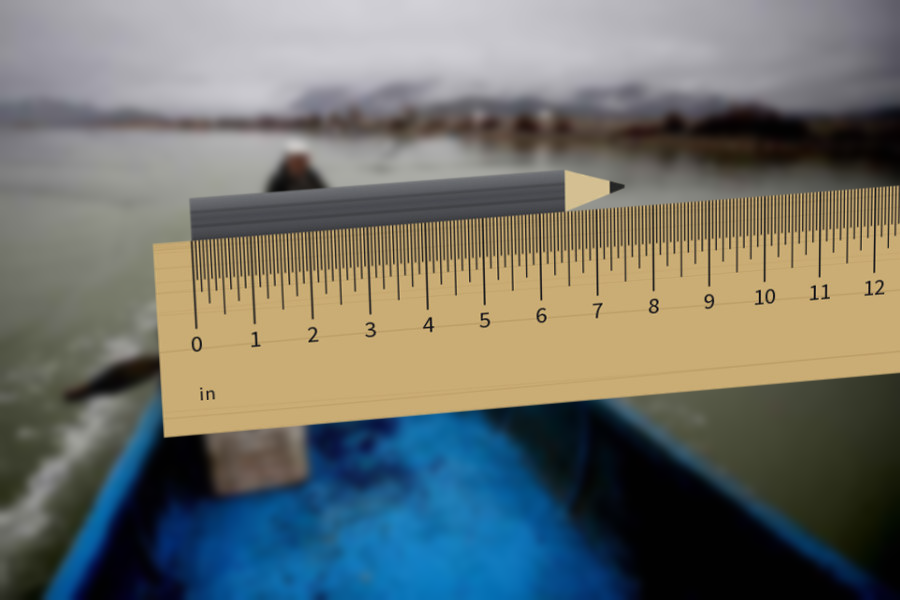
7.5 in
